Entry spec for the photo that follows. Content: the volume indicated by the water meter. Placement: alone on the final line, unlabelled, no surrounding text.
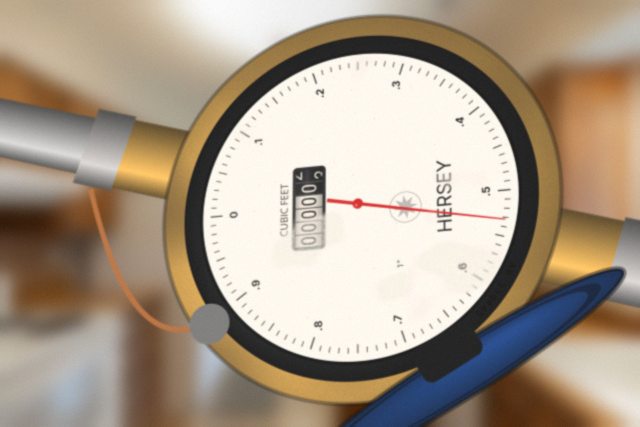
2.53 ft³
